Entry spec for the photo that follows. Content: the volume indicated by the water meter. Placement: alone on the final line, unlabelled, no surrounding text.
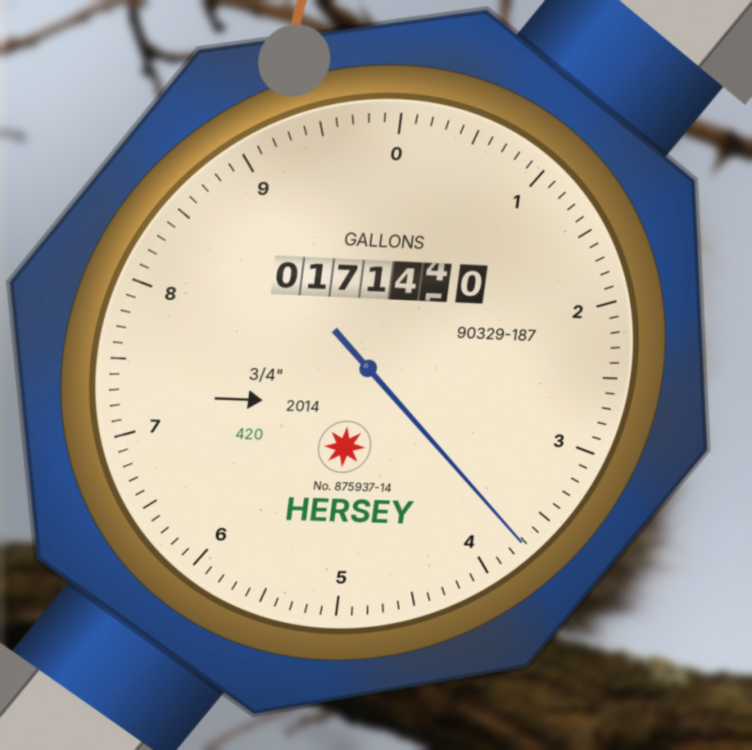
171443.7 gal
